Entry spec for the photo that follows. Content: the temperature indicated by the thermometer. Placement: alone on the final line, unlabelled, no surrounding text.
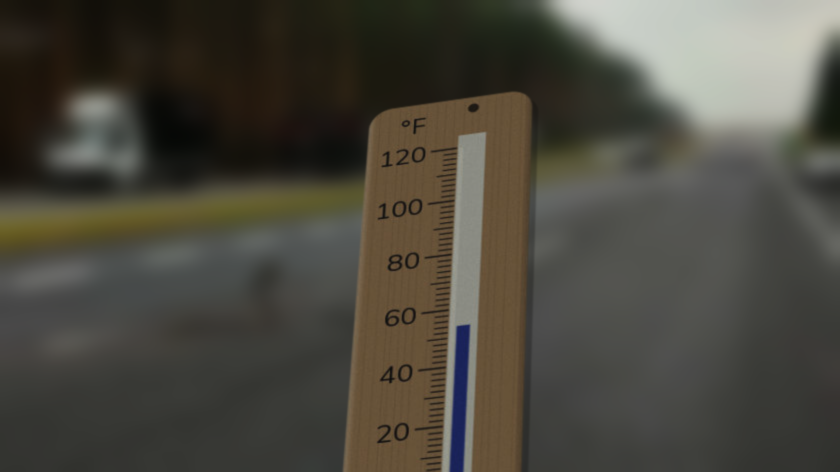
54 °F
